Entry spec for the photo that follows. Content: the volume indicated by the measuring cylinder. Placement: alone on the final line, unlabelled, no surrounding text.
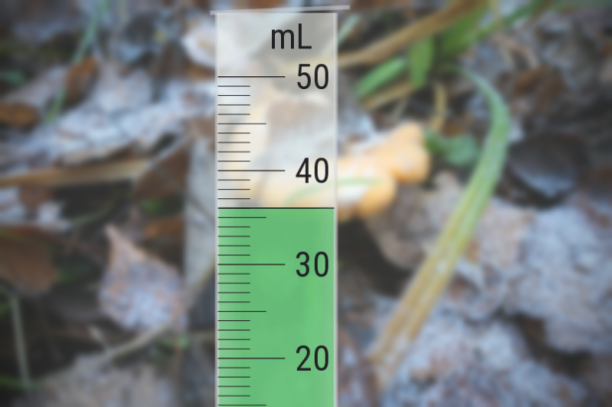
36 mL
